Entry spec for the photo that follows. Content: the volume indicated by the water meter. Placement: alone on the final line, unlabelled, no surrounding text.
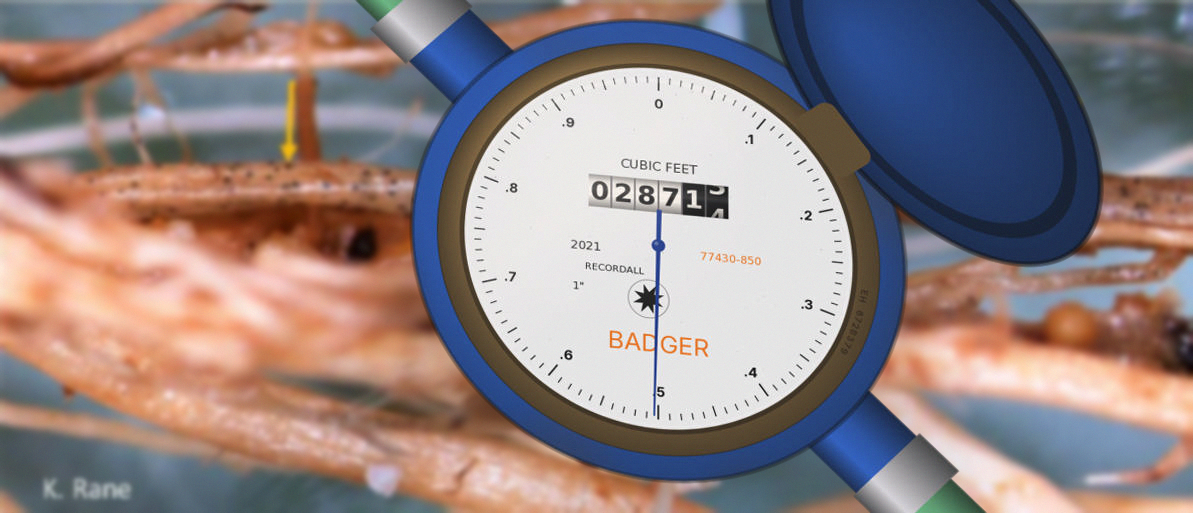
28713.50 ft³
